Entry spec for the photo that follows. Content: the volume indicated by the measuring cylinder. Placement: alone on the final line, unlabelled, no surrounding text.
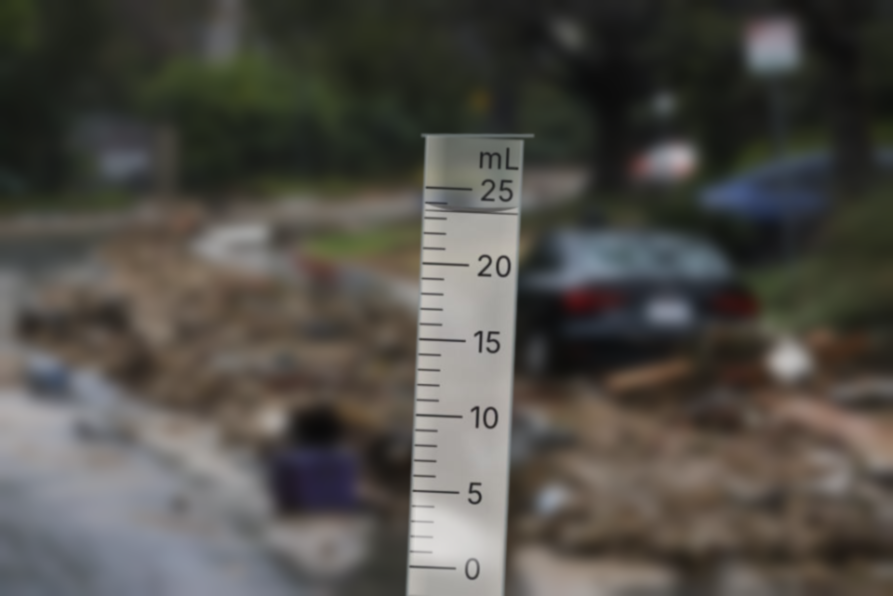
23.5 mL
